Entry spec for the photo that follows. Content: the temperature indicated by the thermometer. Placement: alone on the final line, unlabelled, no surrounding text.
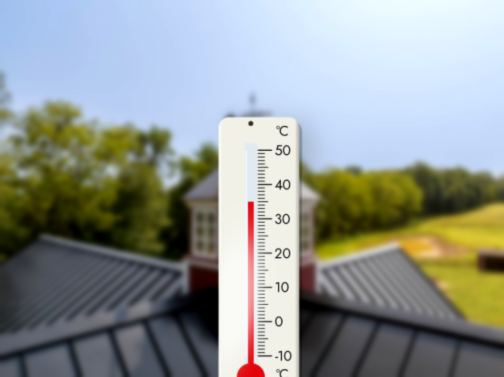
35 °C
